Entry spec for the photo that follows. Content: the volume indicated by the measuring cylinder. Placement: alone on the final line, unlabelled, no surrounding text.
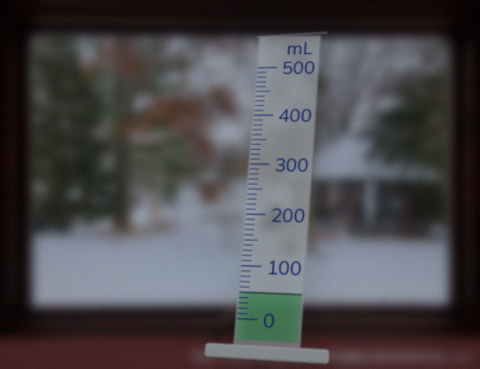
50 mL
